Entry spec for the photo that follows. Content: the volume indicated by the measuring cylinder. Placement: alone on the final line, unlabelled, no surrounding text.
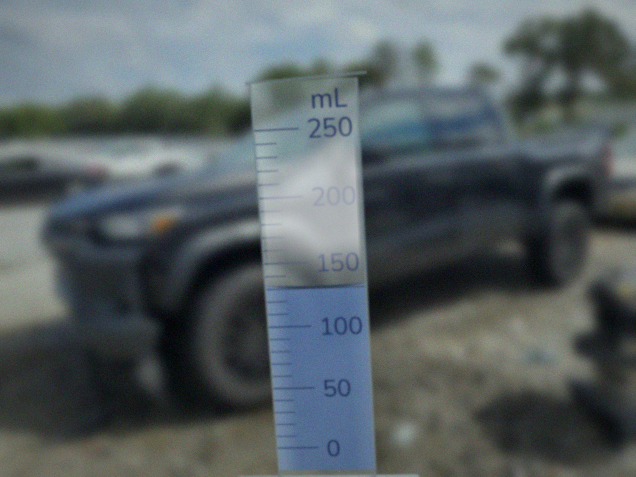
130 mL
